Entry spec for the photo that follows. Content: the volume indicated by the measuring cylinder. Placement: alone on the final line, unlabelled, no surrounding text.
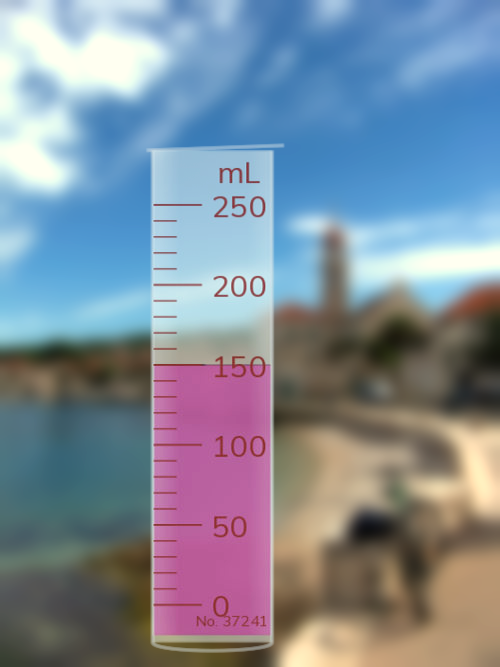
150 mL
